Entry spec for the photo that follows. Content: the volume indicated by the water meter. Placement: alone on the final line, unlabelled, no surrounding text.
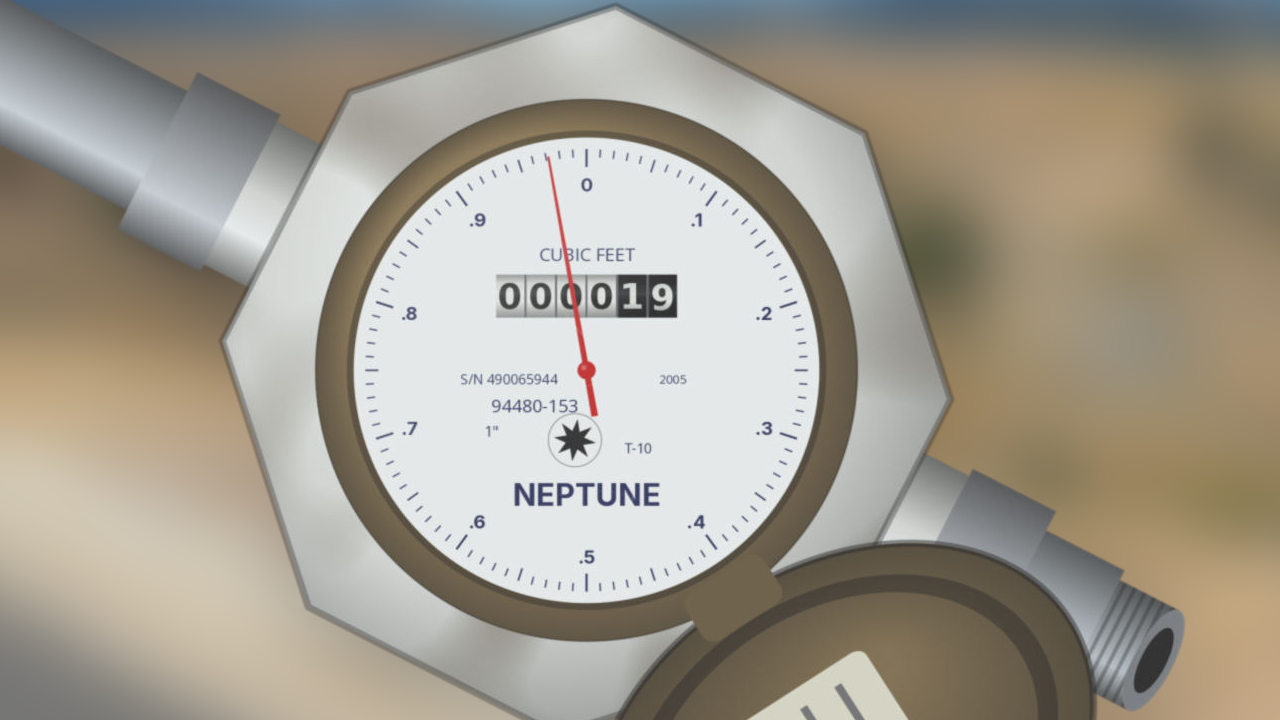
18.97 ft³
